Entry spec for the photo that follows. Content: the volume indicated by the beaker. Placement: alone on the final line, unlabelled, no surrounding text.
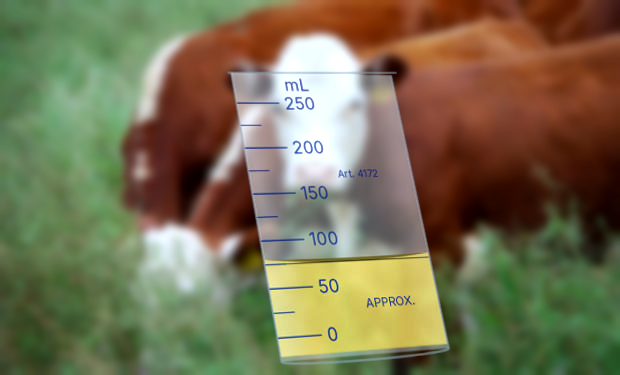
75 mL
